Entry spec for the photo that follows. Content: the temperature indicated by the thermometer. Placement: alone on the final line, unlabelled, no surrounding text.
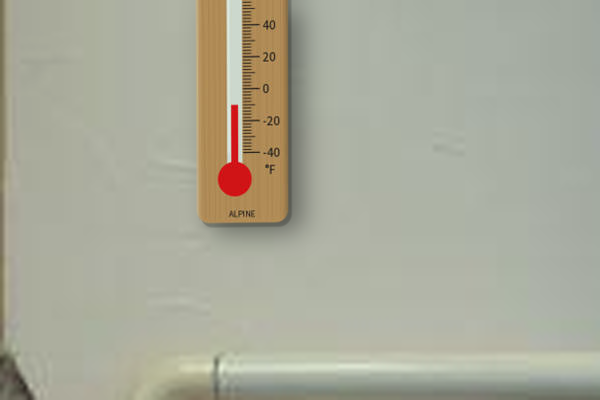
-10 °F
